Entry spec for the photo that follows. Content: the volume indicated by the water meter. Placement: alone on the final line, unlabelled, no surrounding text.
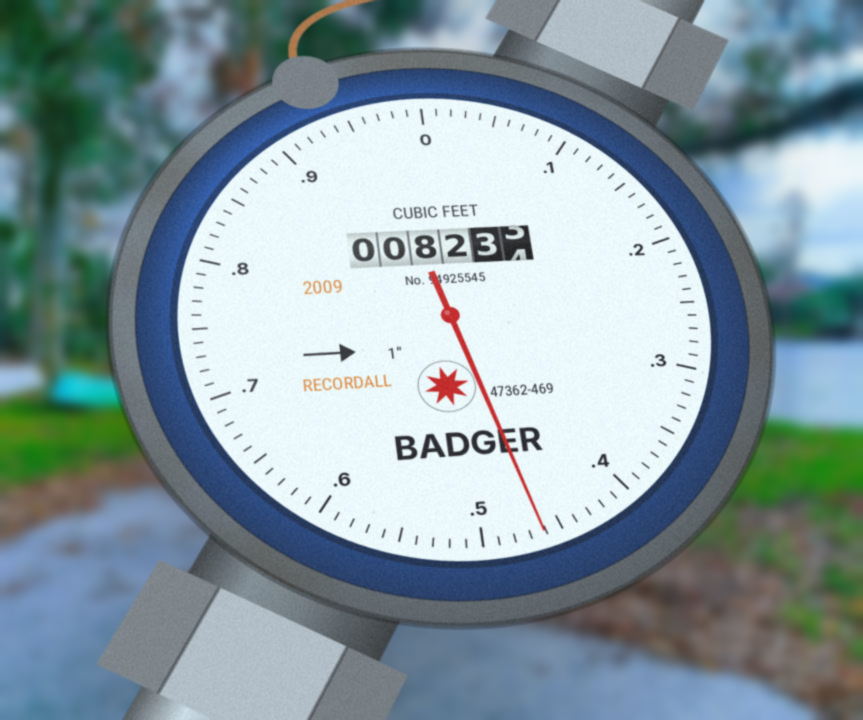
8233.46 ft³
